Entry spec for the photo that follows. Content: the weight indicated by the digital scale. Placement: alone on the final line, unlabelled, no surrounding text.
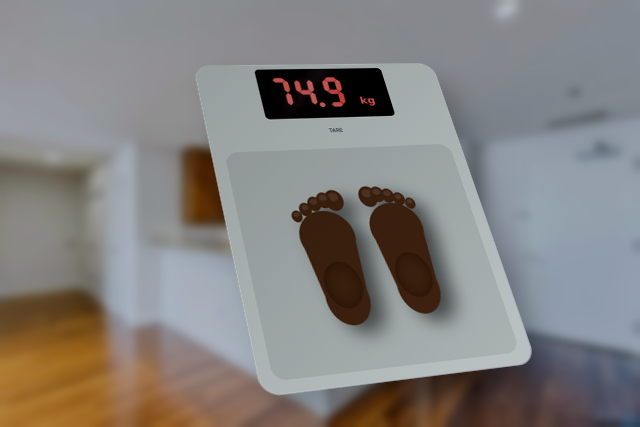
74.9 kg
